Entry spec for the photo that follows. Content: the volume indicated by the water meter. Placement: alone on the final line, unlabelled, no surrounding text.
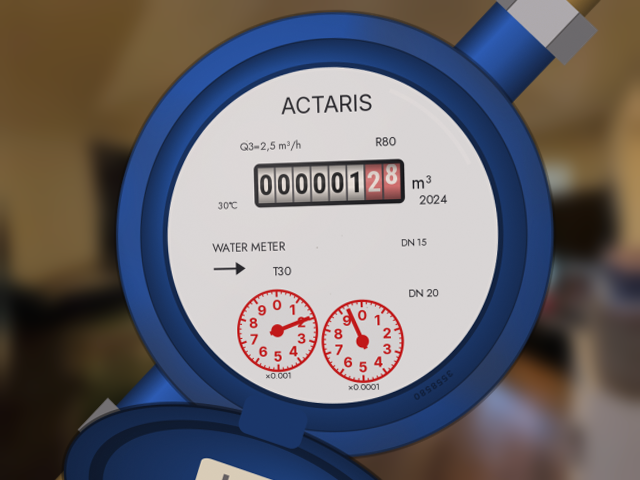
1.2819 m³
